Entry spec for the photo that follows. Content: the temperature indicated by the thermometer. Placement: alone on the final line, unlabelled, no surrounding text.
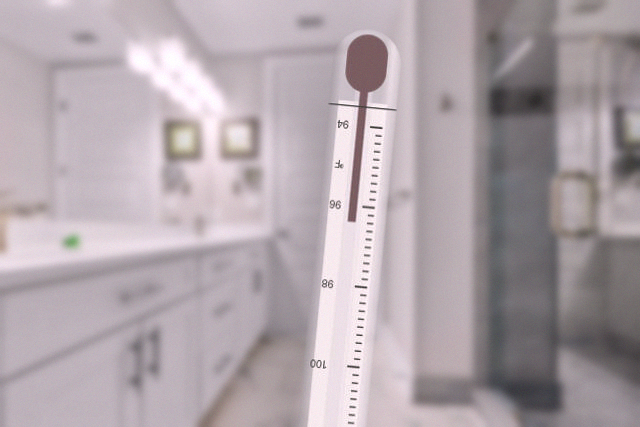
96.4 °F
